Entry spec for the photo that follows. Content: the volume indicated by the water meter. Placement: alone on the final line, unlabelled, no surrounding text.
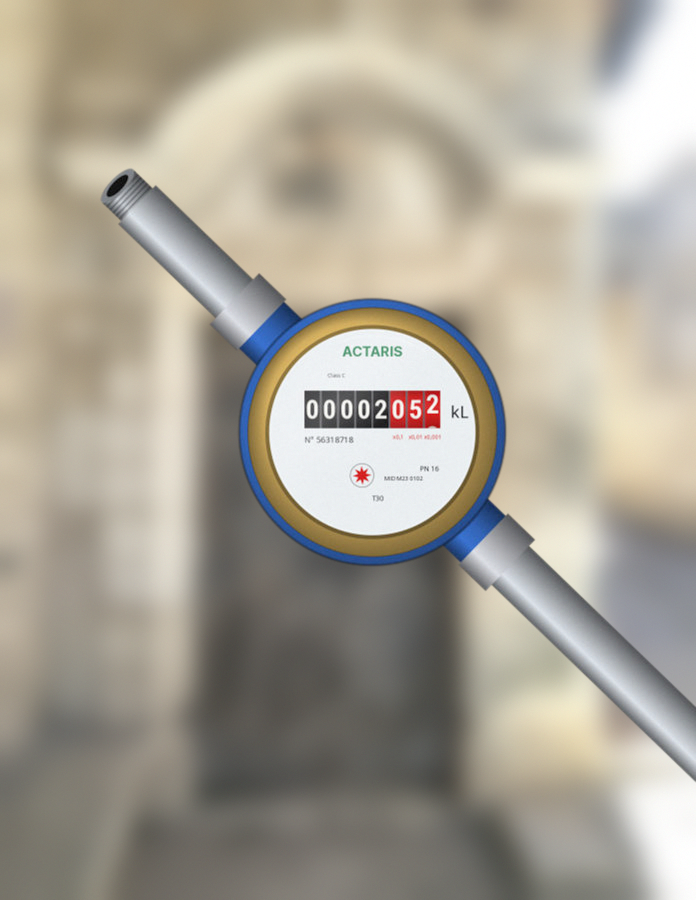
2.052 kL
